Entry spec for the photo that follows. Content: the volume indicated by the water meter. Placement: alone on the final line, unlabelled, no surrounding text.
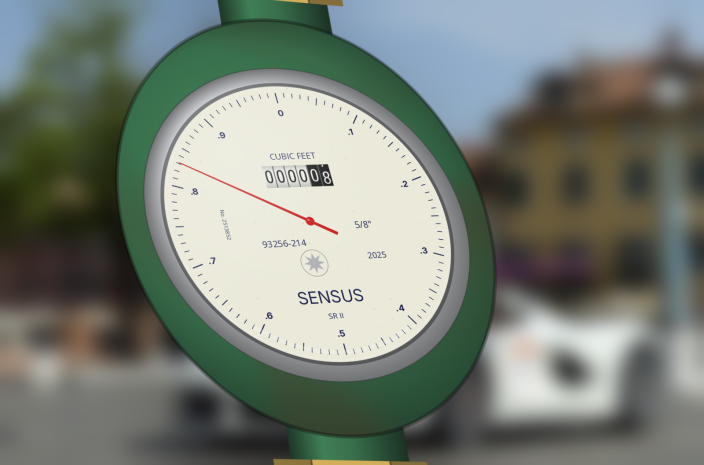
7.83 ft³
